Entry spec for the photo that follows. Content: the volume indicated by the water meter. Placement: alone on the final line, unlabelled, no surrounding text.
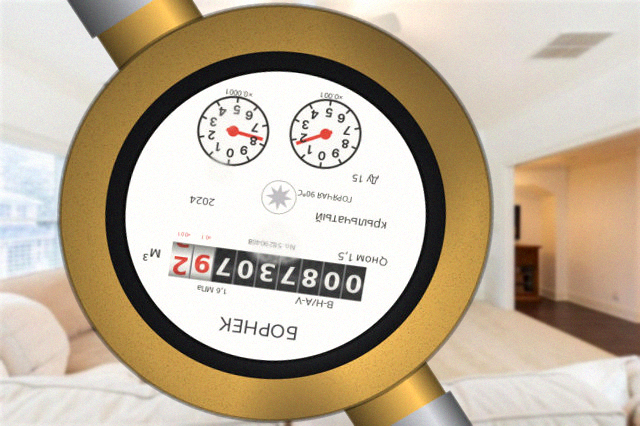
87307.9217 m³
